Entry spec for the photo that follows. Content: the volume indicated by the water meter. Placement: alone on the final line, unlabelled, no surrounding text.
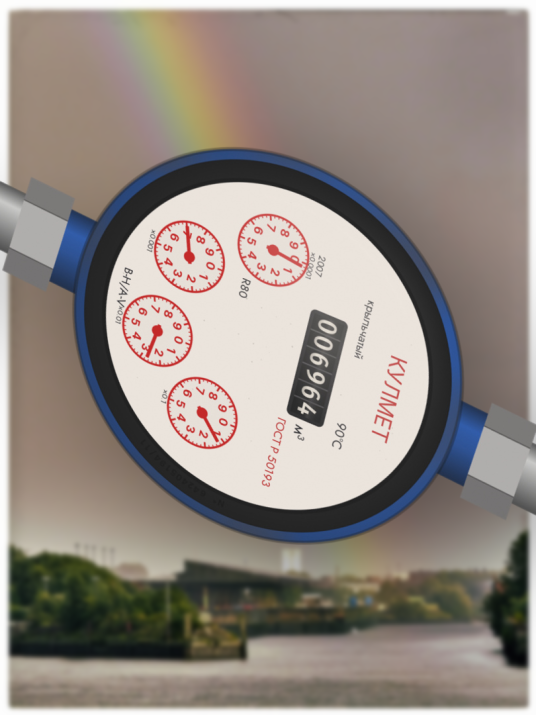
6964.1270 m³
